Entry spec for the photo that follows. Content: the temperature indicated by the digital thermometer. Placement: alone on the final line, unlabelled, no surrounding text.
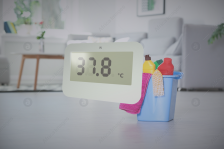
37.8 °C
